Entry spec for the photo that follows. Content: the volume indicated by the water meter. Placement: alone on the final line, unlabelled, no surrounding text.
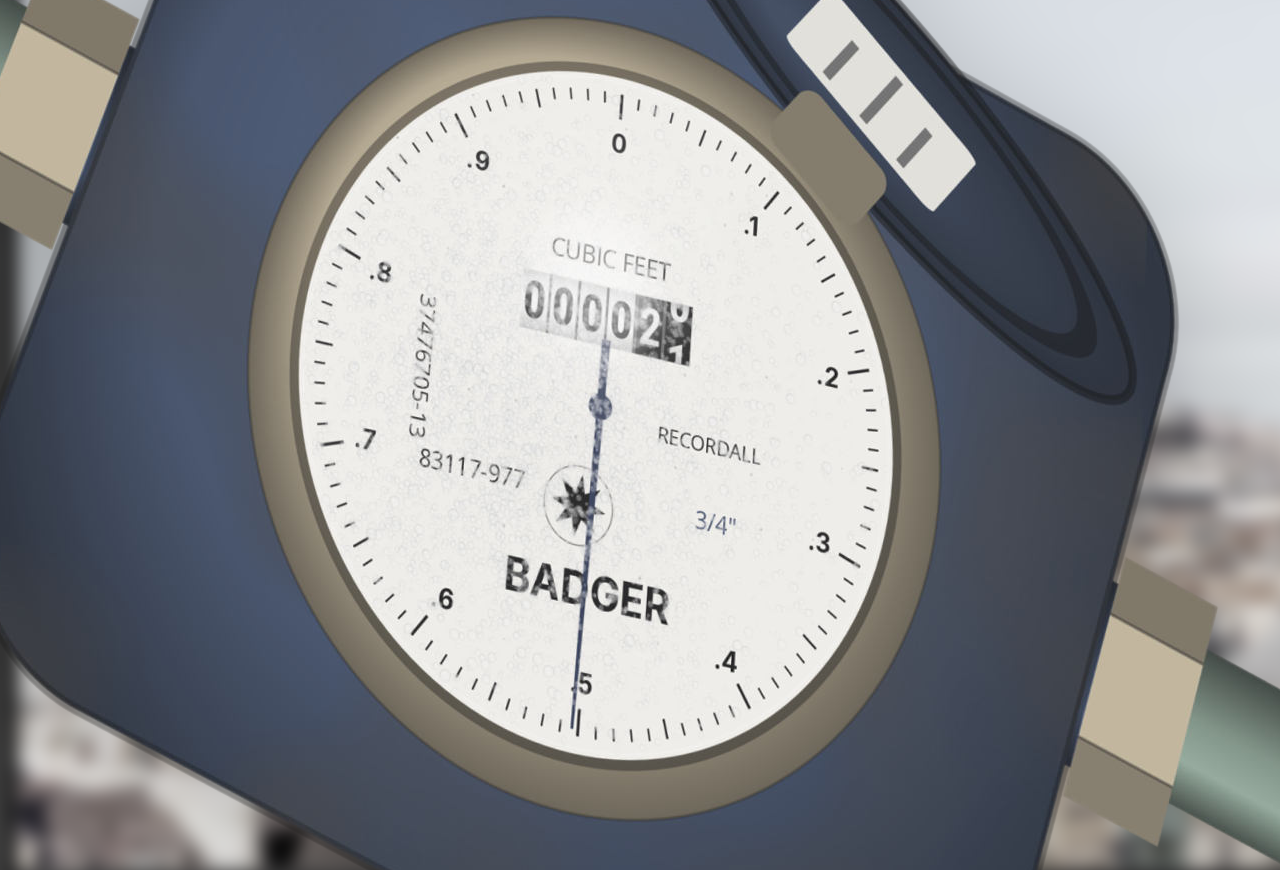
20.50 ft³
